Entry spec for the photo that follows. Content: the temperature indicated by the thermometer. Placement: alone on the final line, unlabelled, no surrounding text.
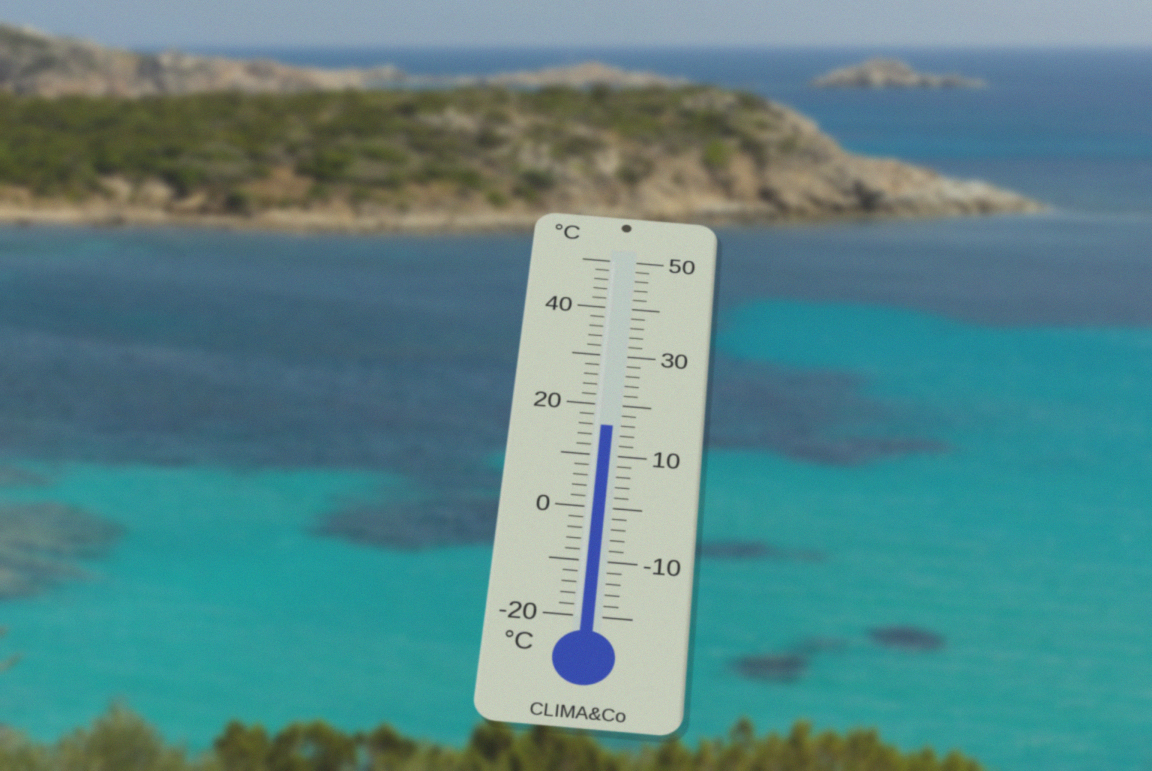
16 °C
